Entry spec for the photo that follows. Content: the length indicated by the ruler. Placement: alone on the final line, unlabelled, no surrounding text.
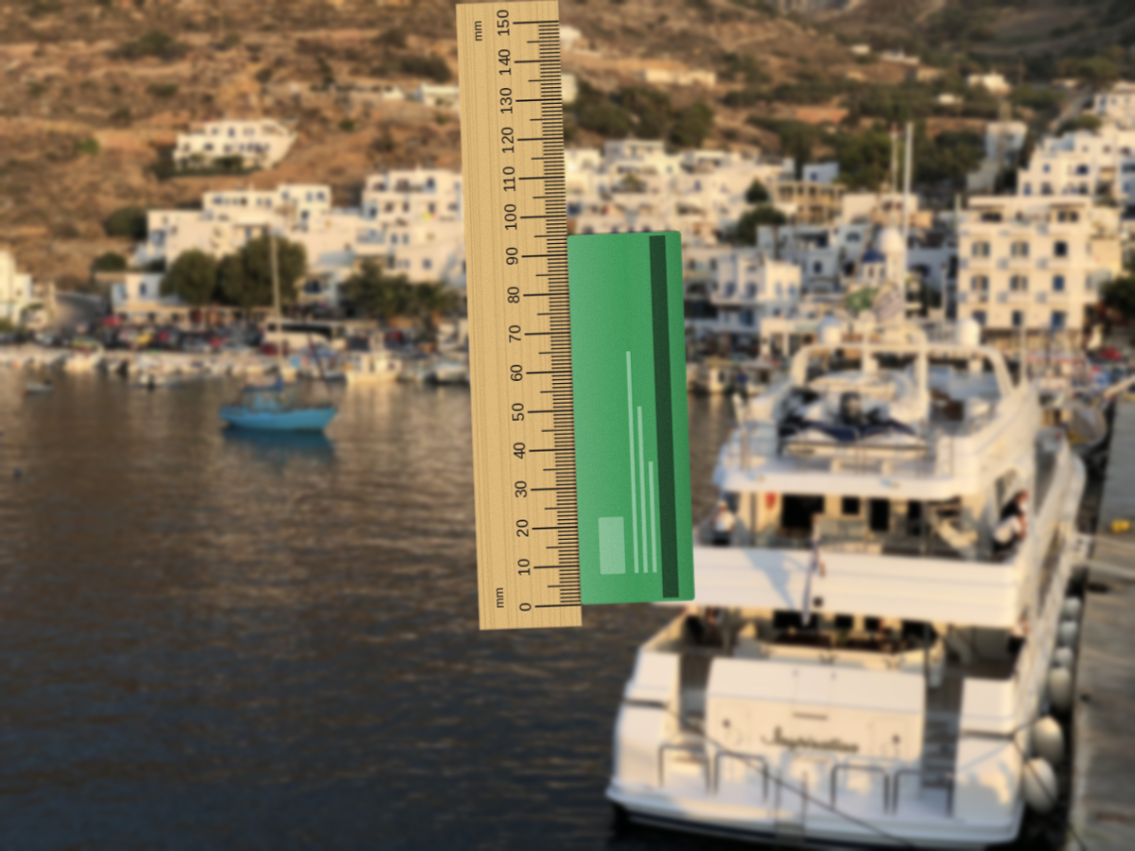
95 mm
